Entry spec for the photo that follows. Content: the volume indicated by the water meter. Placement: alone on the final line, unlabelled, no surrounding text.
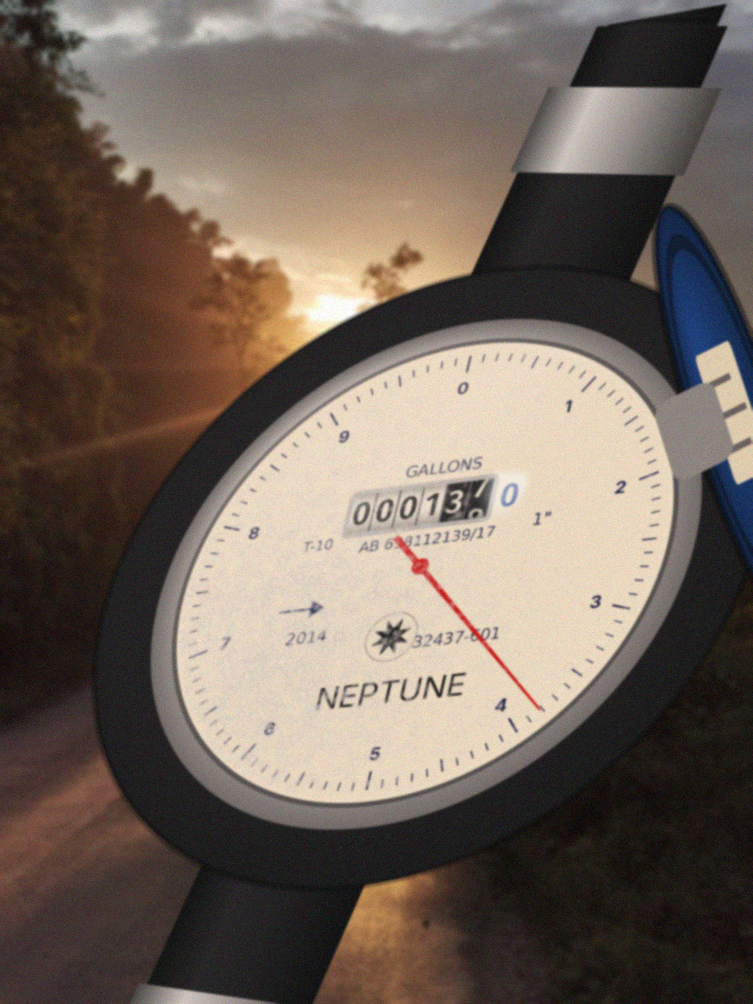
1373.8 gal
